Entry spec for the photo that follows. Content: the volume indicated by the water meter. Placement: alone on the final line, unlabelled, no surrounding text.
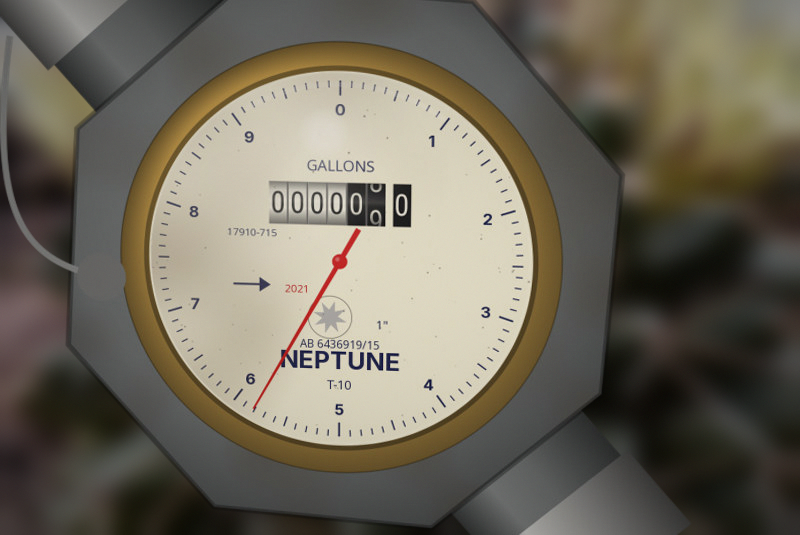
85.8 gal
